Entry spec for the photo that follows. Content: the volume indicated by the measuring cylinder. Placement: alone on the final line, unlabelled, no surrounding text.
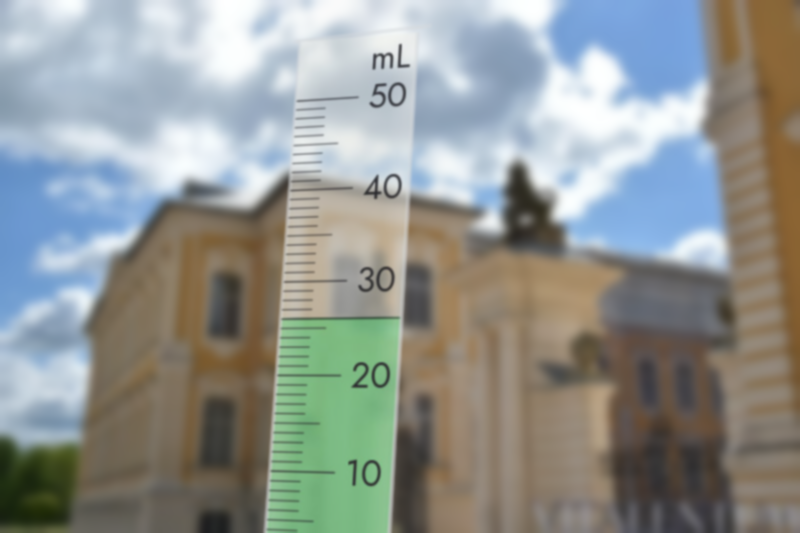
26 mL
